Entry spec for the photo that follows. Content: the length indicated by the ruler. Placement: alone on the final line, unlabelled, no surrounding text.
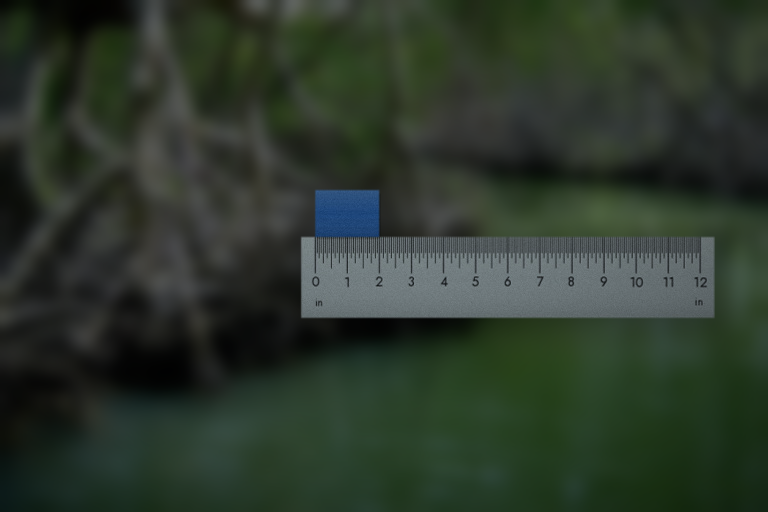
2 in
